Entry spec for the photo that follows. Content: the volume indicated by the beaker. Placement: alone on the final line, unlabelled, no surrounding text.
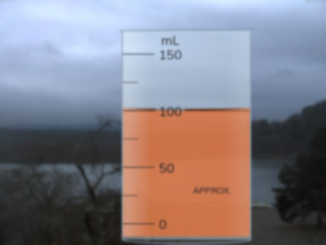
100 mL
